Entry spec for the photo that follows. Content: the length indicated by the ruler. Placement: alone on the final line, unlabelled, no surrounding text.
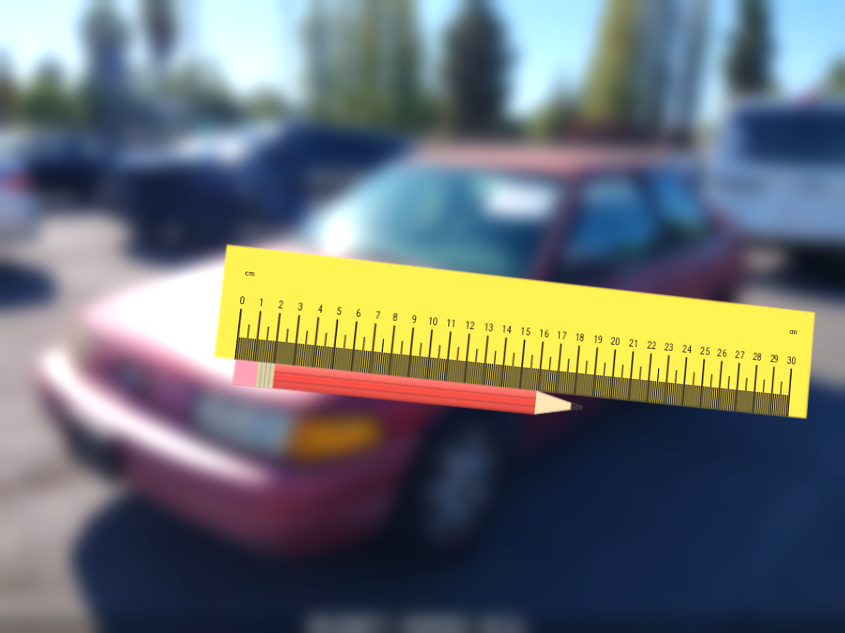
18.5 cm
